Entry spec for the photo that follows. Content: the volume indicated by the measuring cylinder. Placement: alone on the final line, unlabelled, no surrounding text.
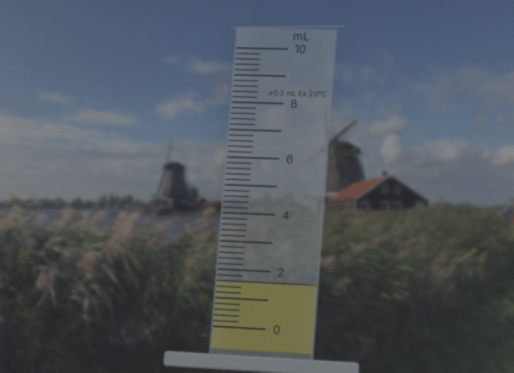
1.6 mL
